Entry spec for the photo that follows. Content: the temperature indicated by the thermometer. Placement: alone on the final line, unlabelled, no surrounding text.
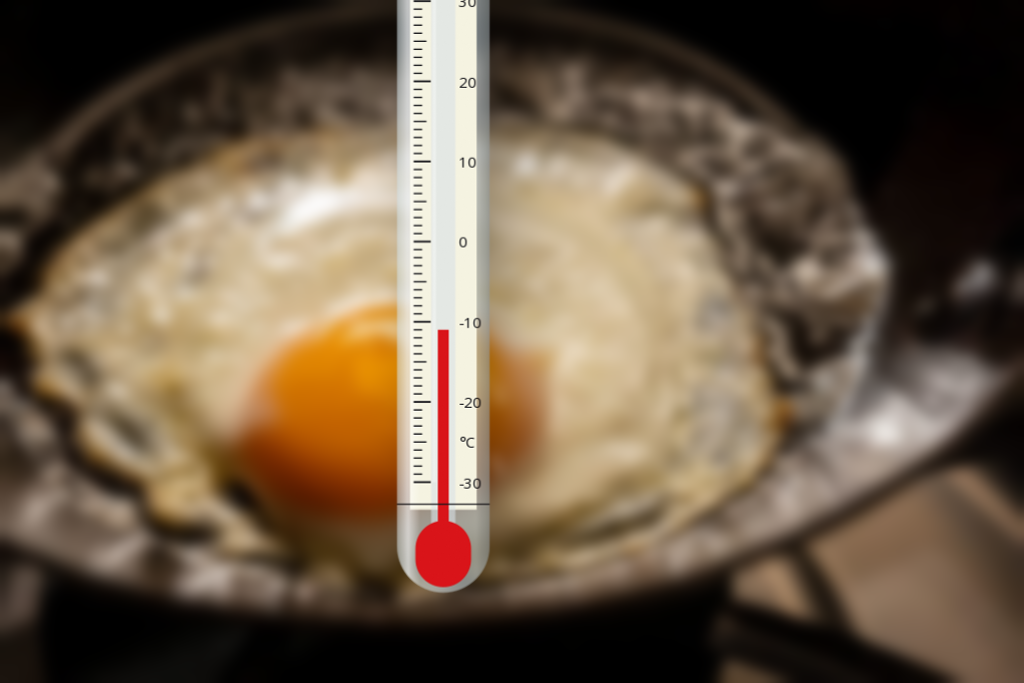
-11 °C
